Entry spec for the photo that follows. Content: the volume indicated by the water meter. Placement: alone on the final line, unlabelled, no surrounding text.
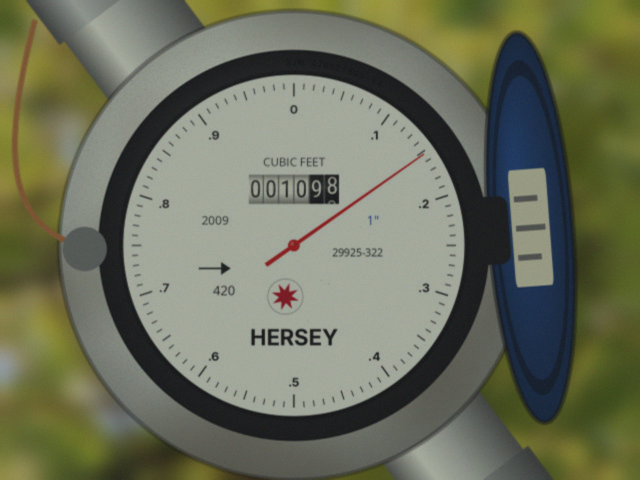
1098.15 ft³
